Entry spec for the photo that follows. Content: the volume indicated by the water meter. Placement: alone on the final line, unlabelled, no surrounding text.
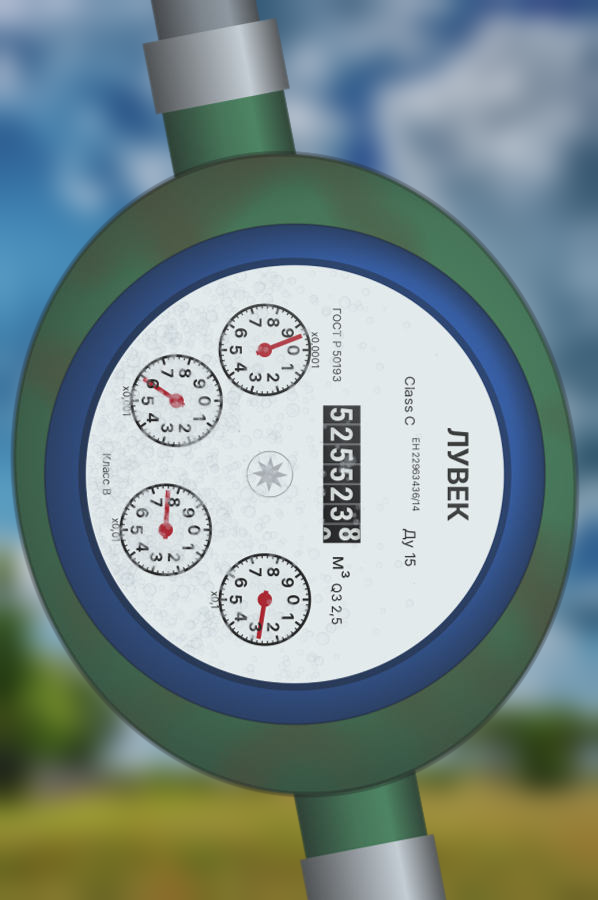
5255238.2759 m³
